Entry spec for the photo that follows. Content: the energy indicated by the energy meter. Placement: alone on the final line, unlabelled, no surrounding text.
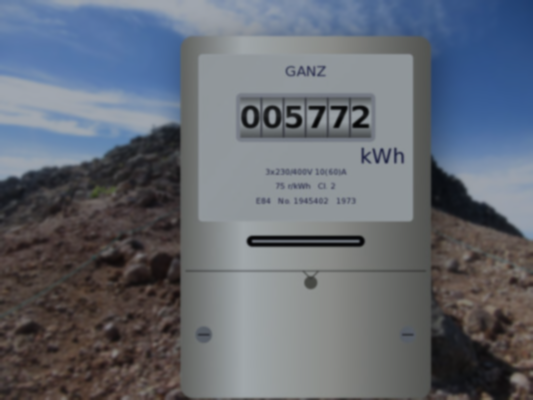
5772 kWh
